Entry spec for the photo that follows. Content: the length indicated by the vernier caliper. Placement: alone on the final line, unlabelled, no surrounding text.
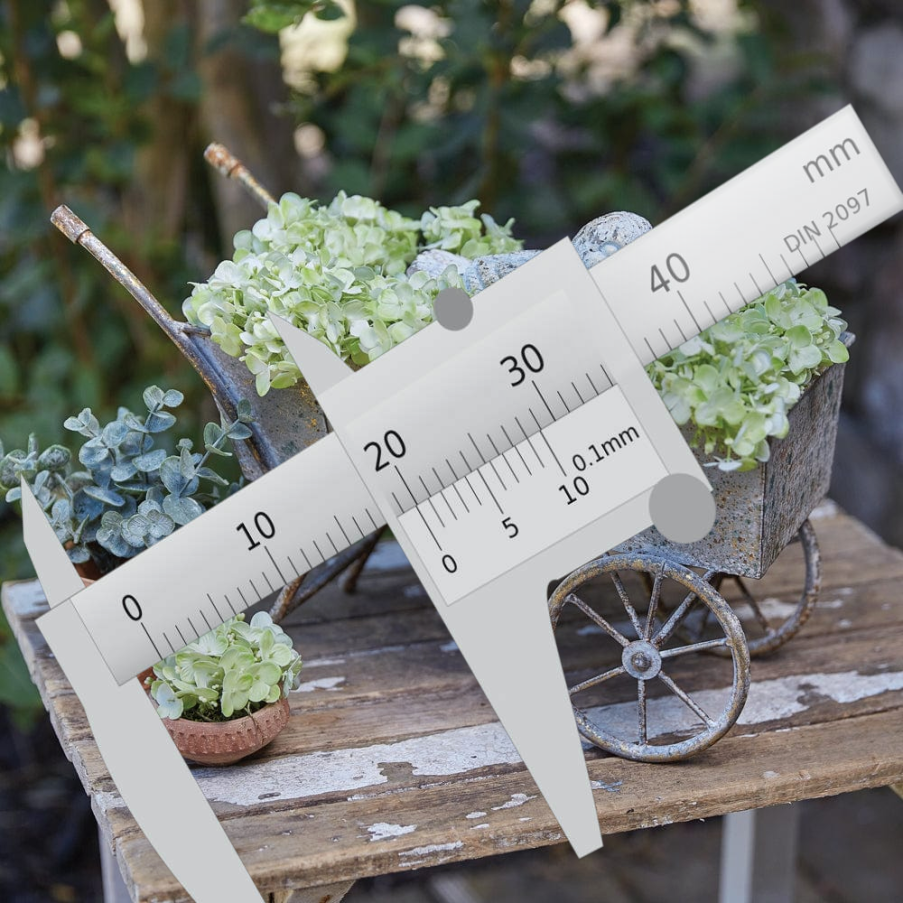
19.9 mm
